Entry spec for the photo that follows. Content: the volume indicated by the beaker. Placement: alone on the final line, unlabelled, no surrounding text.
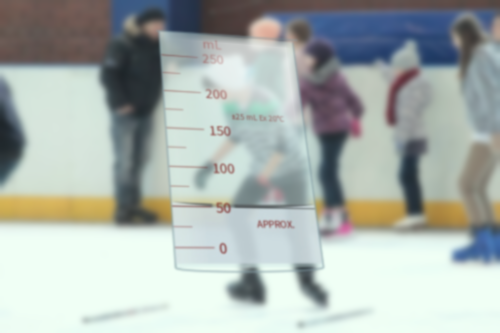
50 mL
